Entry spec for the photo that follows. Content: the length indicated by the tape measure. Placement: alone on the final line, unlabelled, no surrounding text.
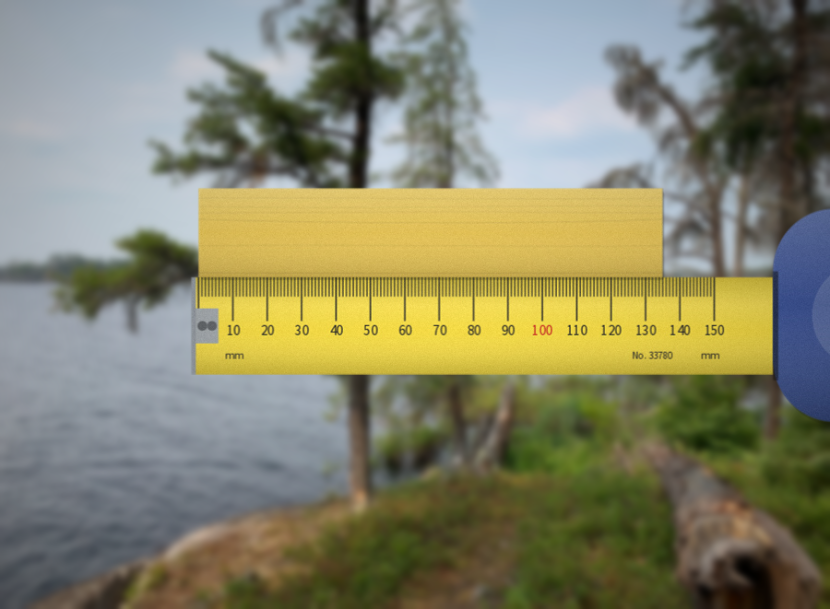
135 mm
